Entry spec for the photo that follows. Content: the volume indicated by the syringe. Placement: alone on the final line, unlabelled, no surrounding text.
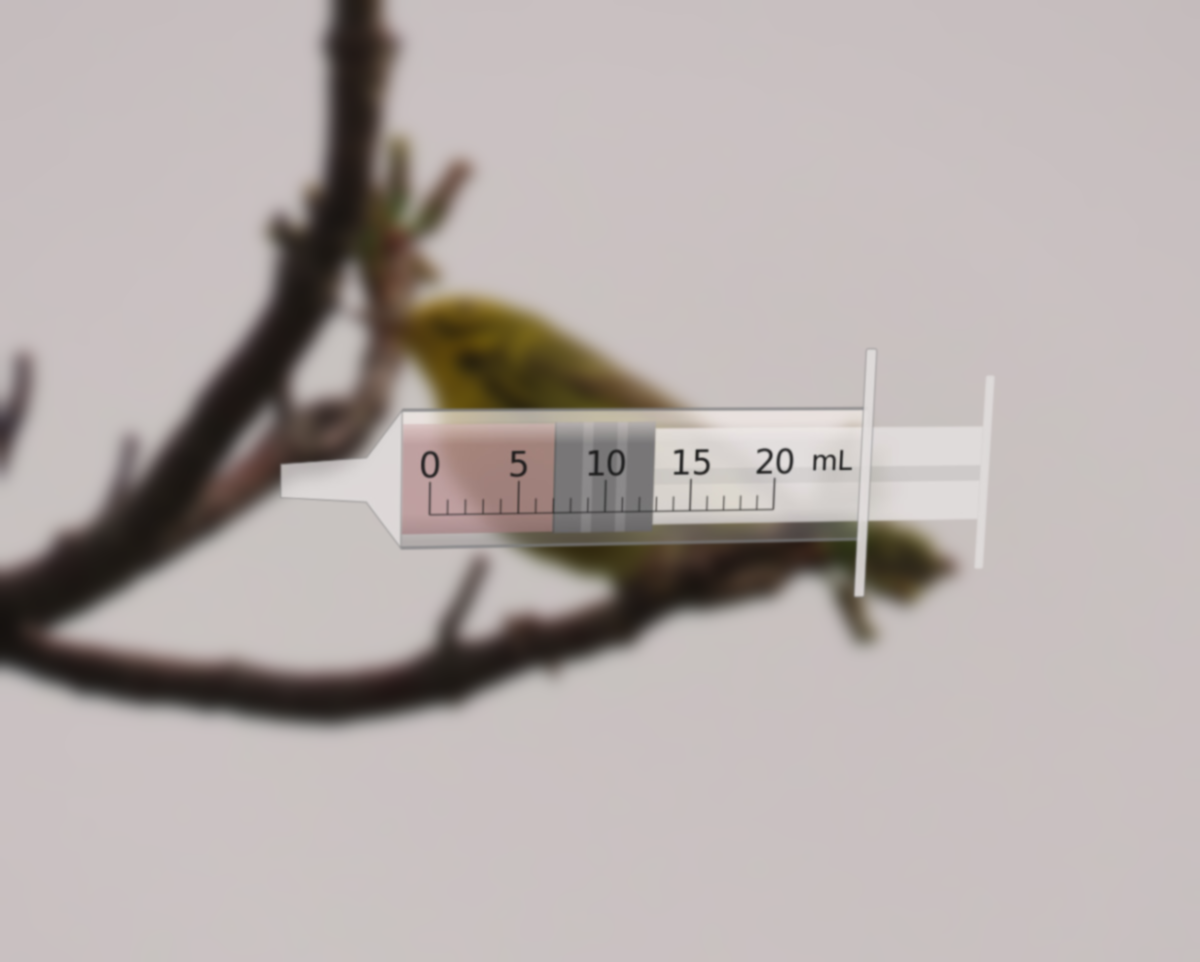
7 mL
